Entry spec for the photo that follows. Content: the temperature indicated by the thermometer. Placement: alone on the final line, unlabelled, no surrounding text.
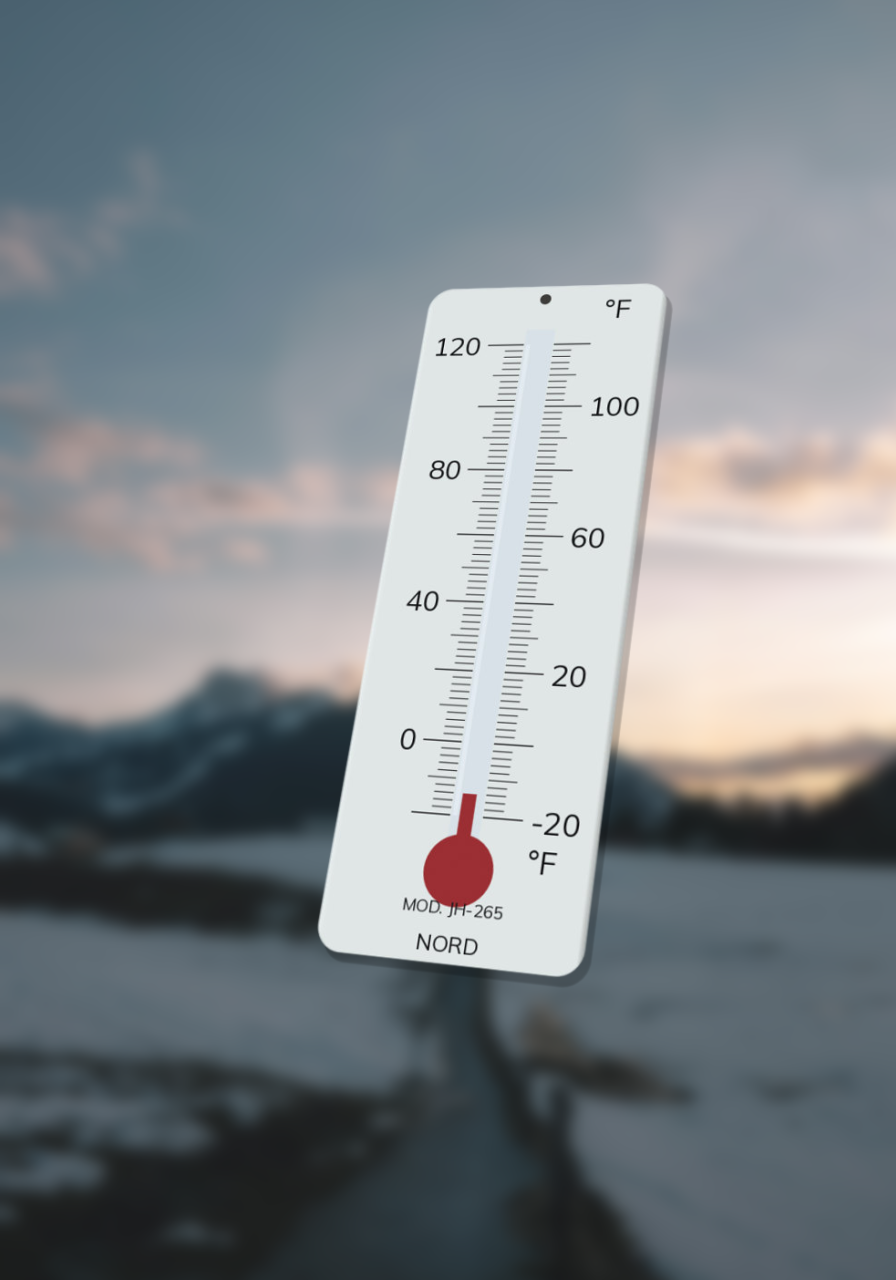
-14 °F
